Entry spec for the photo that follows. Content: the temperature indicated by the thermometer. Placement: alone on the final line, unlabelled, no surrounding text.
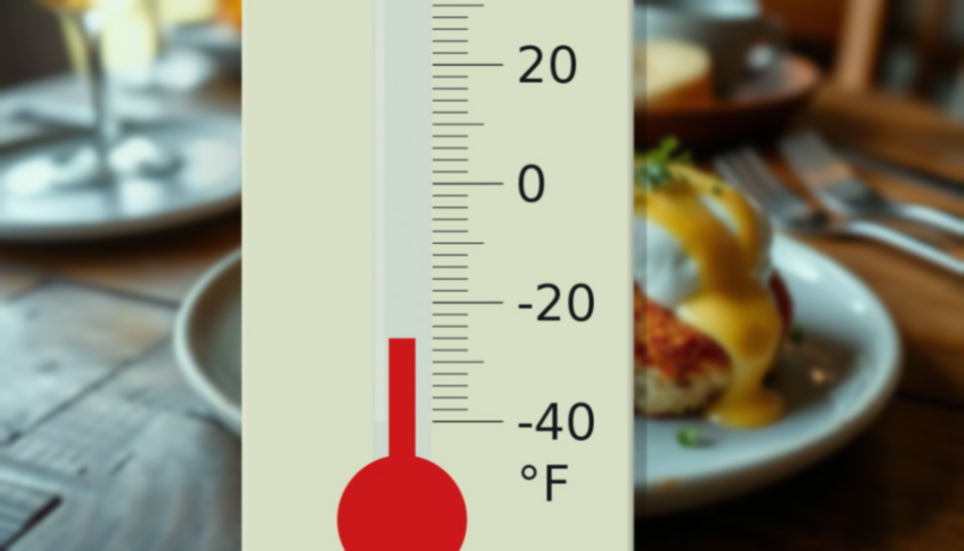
-26 °F
